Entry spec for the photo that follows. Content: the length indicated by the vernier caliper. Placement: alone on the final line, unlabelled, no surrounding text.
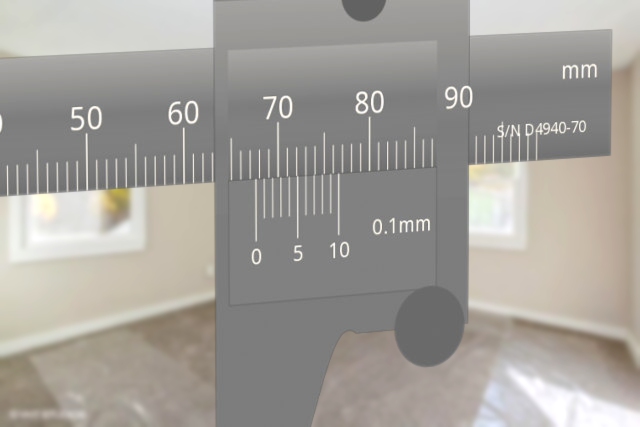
67.6 mm
